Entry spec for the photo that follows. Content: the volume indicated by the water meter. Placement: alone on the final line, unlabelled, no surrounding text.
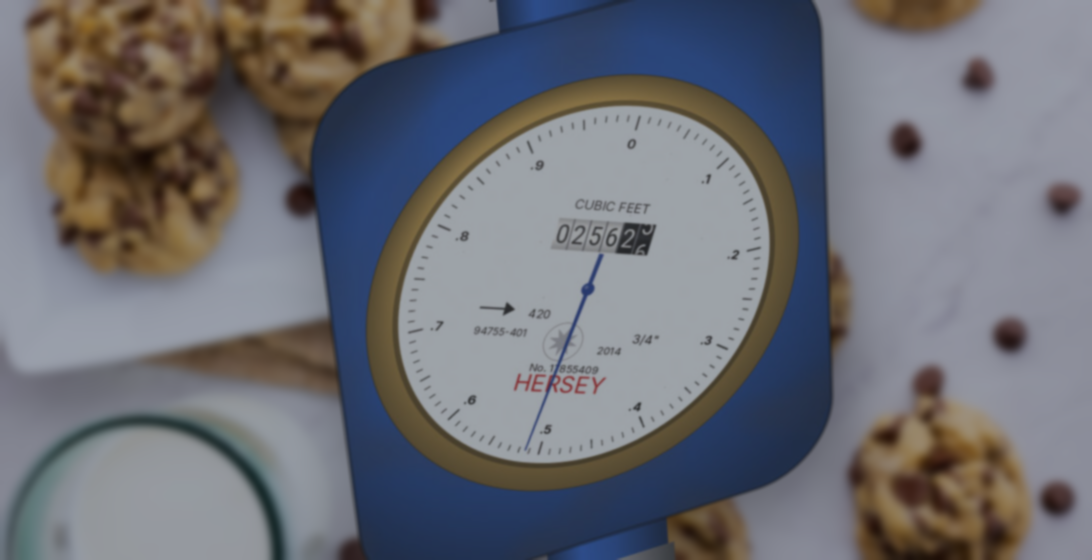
25625.51 ft³
